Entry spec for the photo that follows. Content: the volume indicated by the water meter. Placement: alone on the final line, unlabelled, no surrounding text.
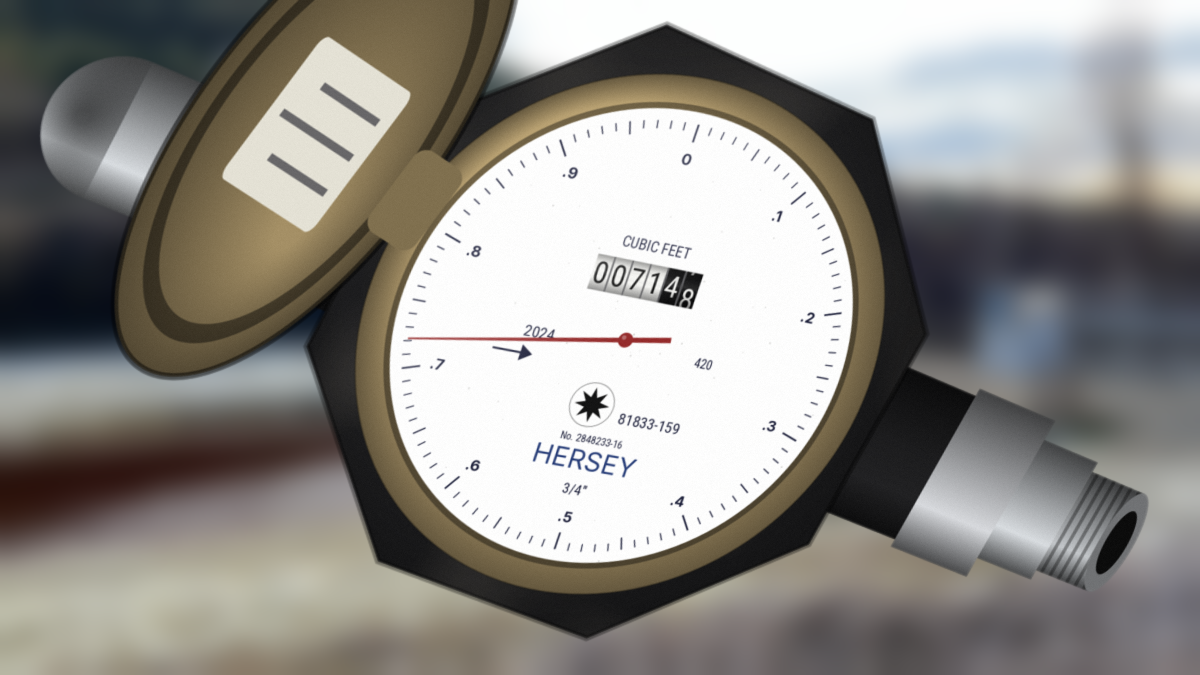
7147.72 ft³
